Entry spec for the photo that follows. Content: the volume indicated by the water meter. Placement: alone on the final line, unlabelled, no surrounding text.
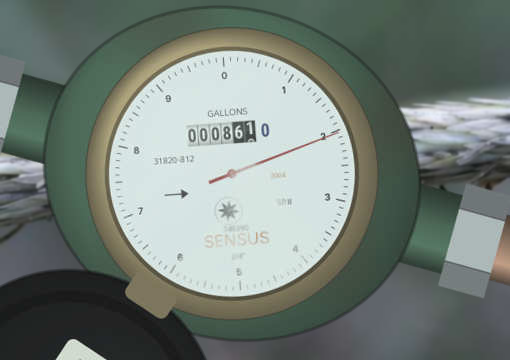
8612.0 gal
